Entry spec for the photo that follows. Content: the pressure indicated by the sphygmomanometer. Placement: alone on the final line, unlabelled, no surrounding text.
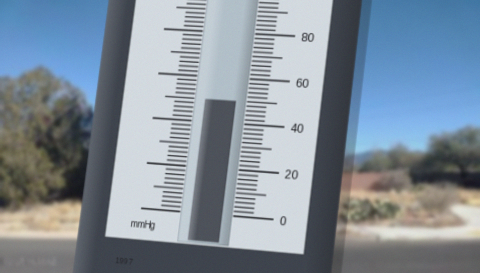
50 mmHg
